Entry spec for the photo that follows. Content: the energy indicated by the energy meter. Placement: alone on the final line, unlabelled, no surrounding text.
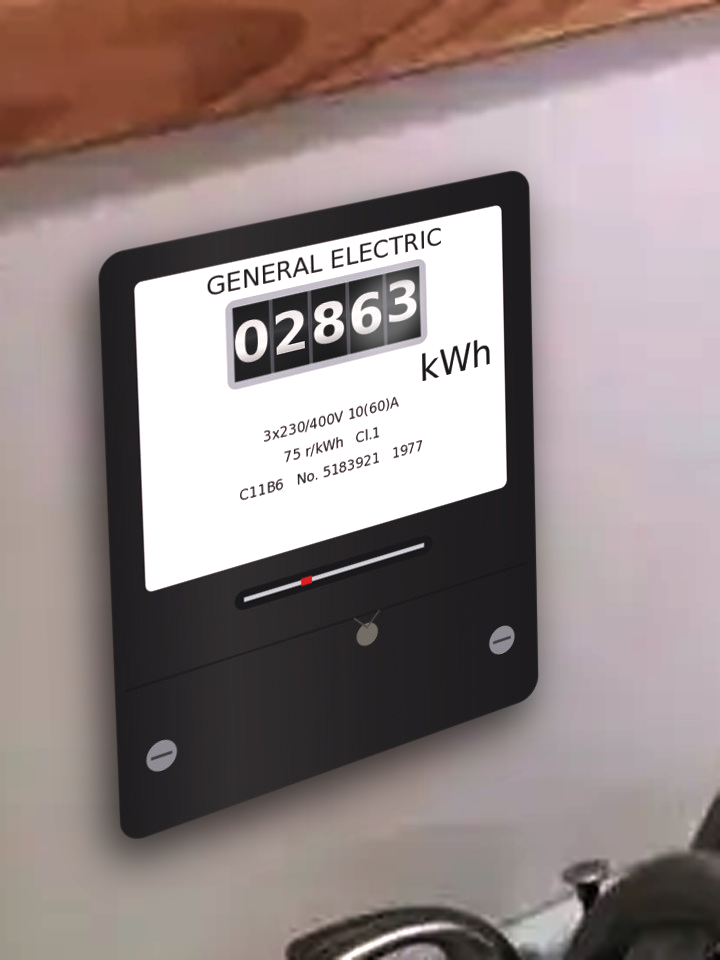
2863 kWh
